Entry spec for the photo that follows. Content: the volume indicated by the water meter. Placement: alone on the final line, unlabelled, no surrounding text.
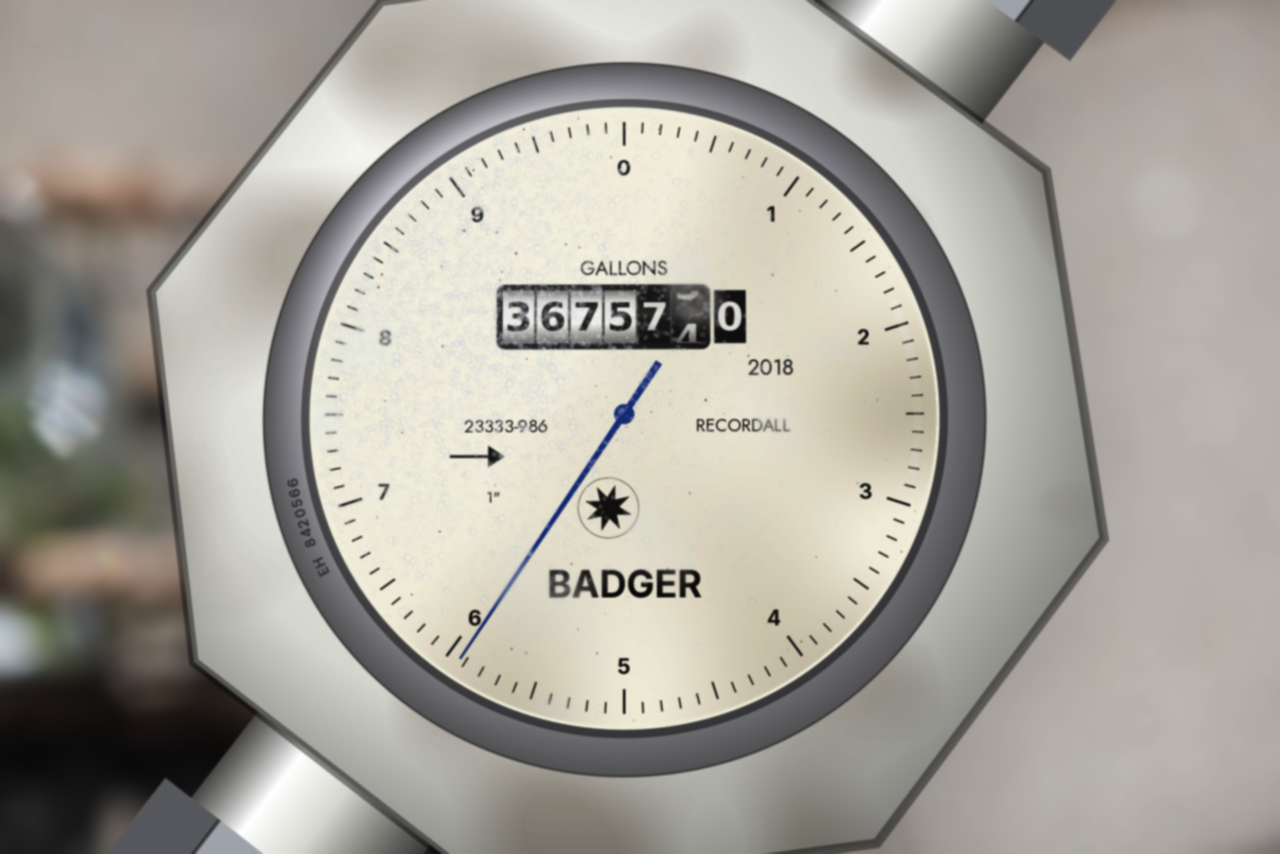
3675735.9 gal
